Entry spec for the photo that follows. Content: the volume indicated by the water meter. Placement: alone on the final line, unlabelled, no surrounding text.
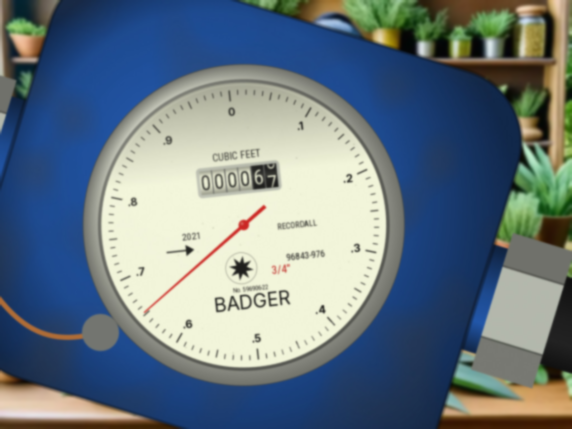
66.65 ft³
